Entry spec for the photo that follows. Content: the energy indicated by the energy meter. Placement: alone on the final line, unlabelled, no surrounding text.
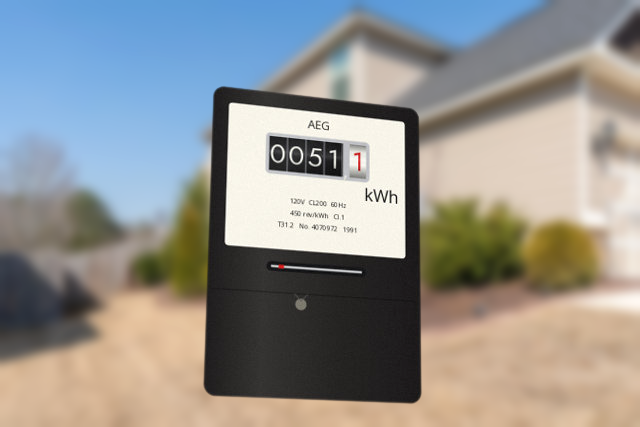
51.1 kWh
